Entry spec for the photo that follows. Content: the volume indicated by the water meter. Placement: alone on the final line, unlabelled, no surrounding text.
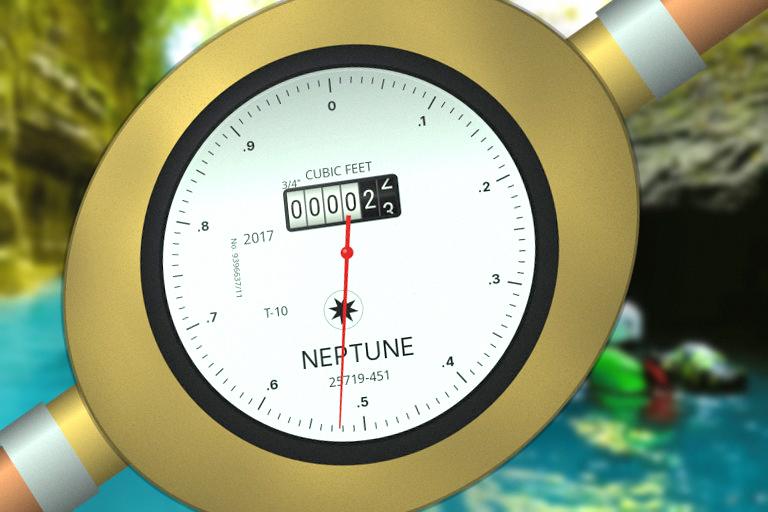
22.52 ft³
